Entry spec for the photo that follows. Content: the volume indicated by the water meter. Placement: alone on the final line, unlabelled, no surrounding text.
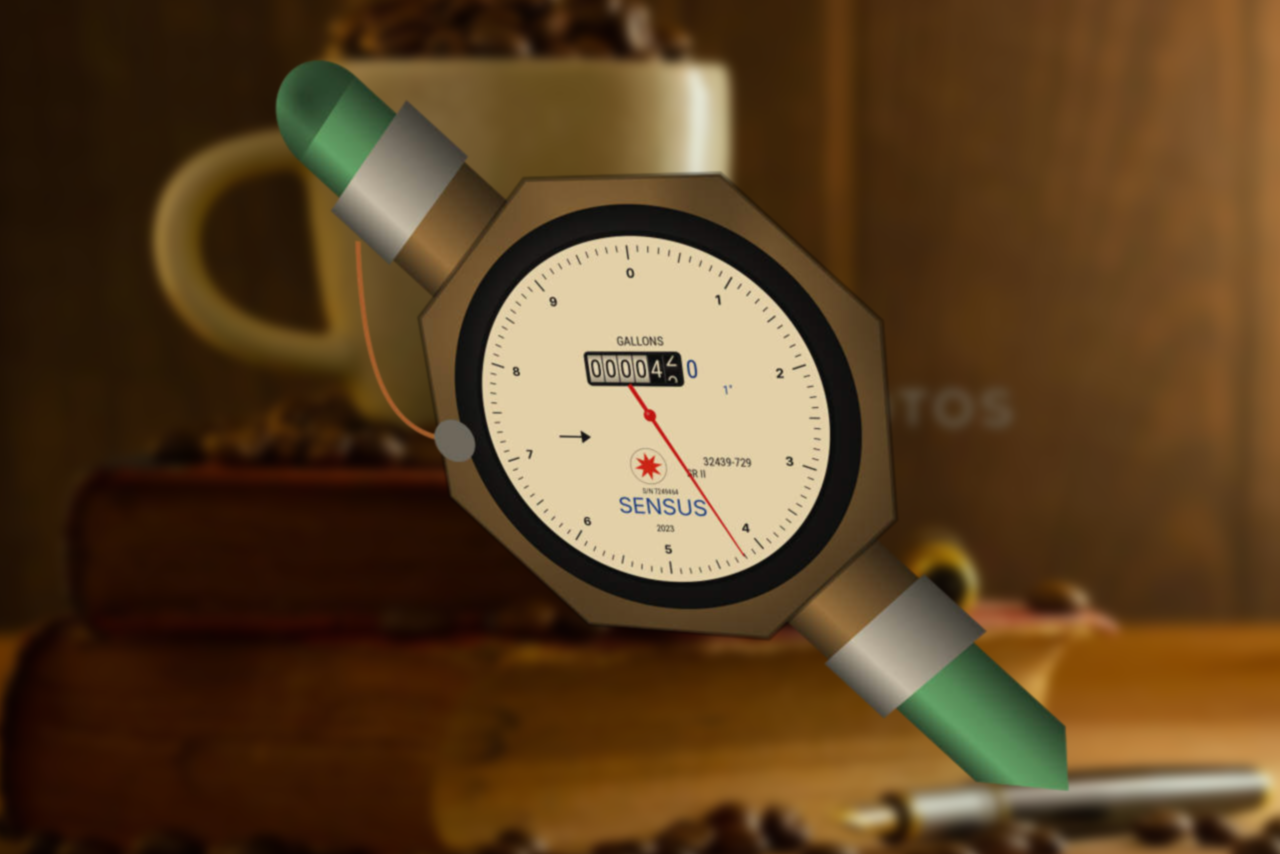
424.2 gal
